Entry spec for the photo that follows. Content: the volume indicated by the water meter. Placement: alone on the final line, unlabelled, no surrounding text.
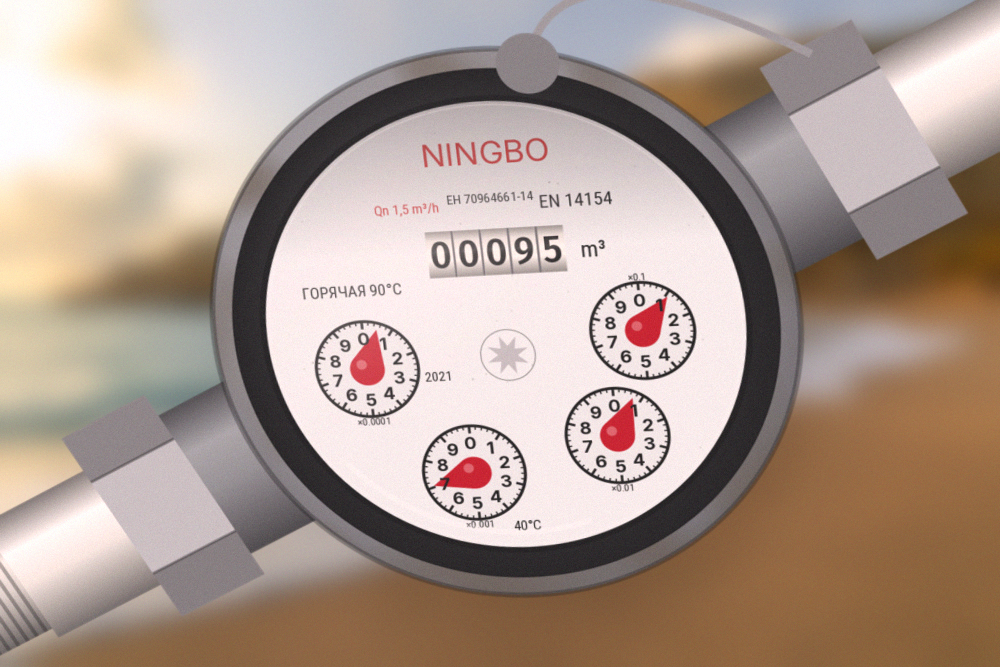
95.1070 m³
